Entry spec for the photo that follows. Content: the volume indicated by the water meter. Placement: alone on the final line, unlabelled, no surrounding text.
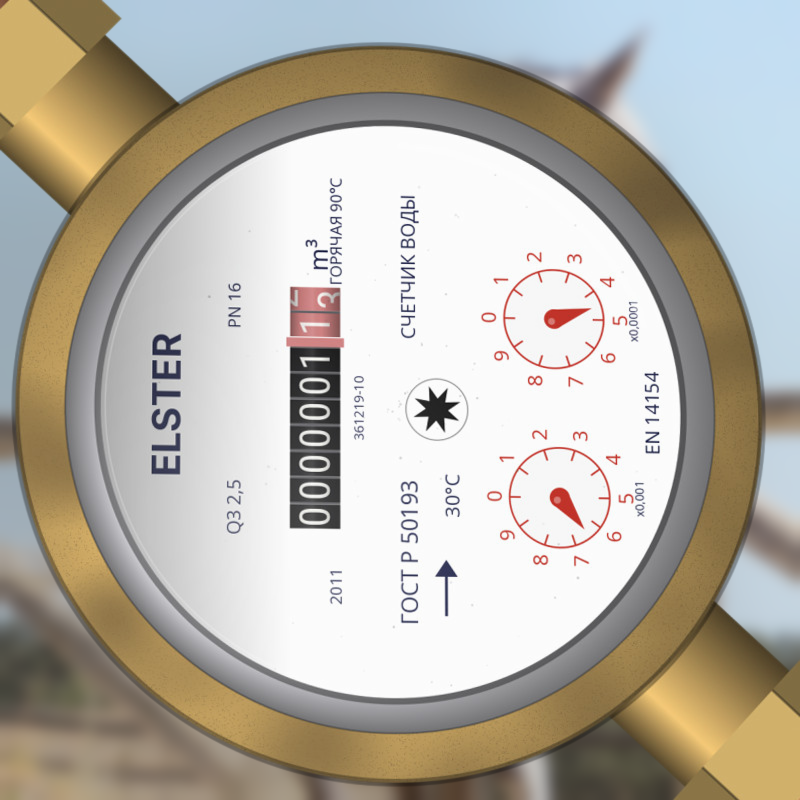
1.1264 m³
